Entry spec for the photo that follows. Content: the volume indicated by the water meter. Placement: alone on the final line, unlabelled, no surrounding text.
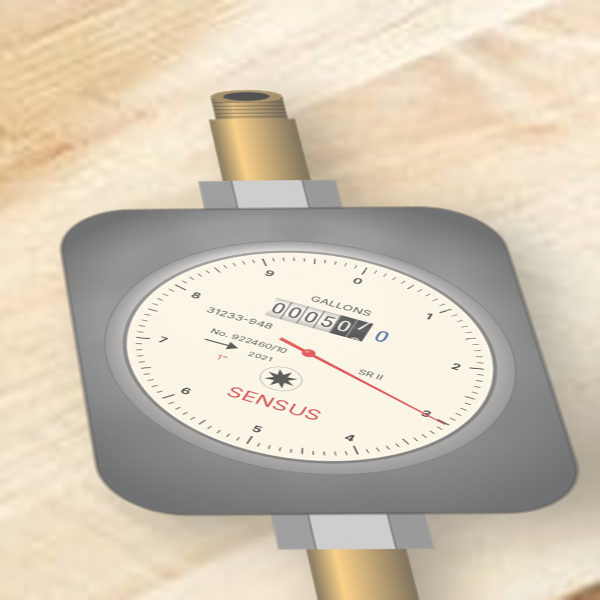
5073.0 gal
